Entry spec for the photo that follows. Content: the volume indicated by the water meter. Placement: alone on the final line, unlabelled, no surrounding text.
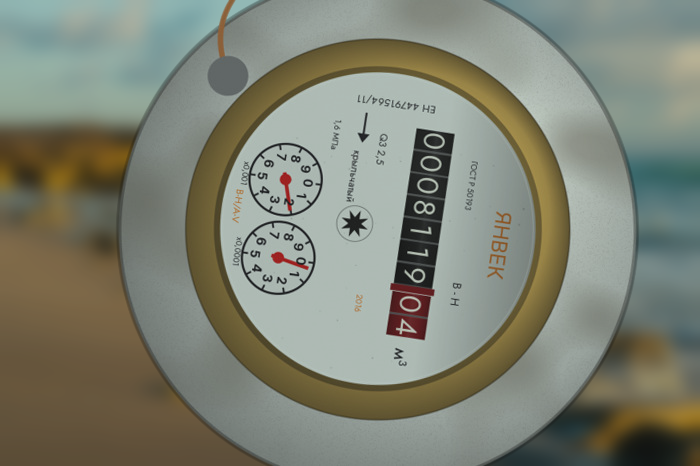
8119.0420 m³
